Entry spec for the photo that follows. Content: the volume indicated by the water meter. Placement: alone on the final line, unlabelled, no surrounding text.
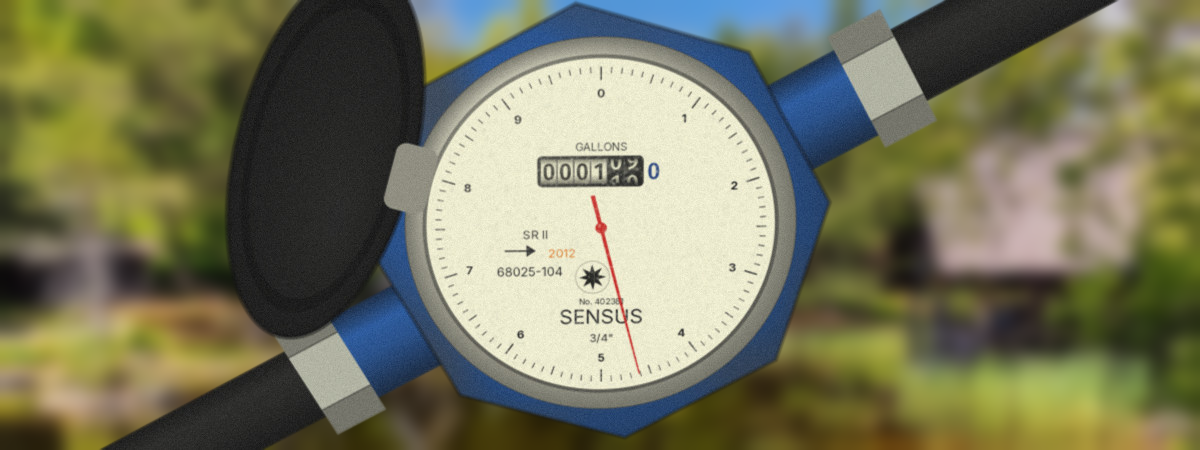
1094.6 gal
